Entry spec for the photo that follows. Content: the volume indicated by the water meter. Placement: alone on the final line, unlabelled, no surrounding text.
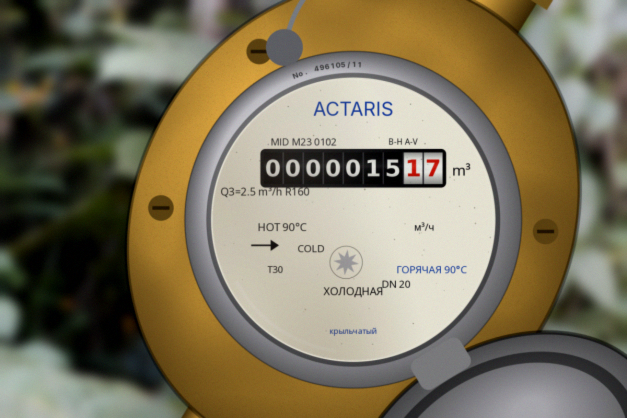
15.17 m³
